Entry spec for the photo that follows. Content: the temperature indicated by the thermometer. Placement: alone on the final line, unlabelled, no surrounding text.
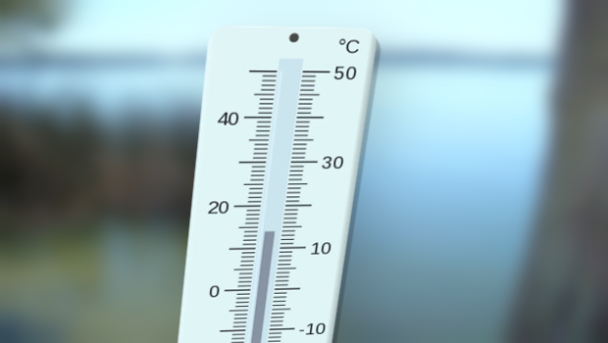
14 °C
